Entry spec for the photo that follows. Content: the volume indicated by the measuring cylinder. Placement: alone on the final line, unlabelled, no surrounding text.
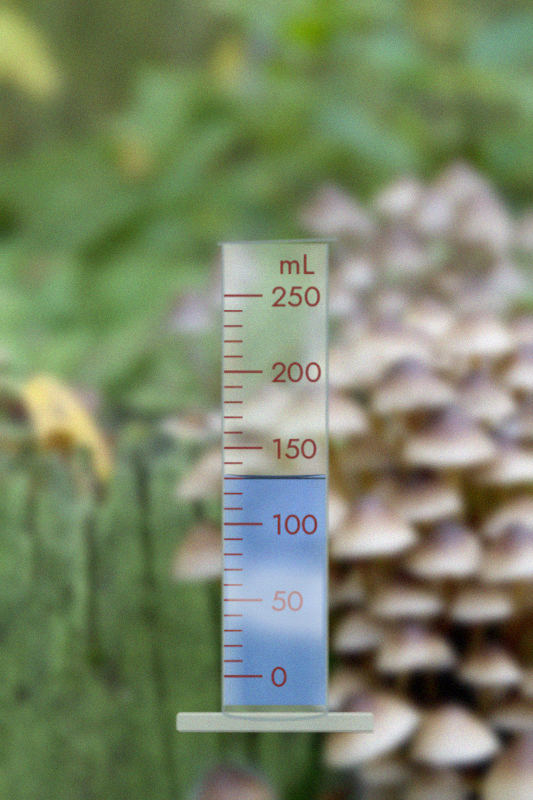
130 mL
